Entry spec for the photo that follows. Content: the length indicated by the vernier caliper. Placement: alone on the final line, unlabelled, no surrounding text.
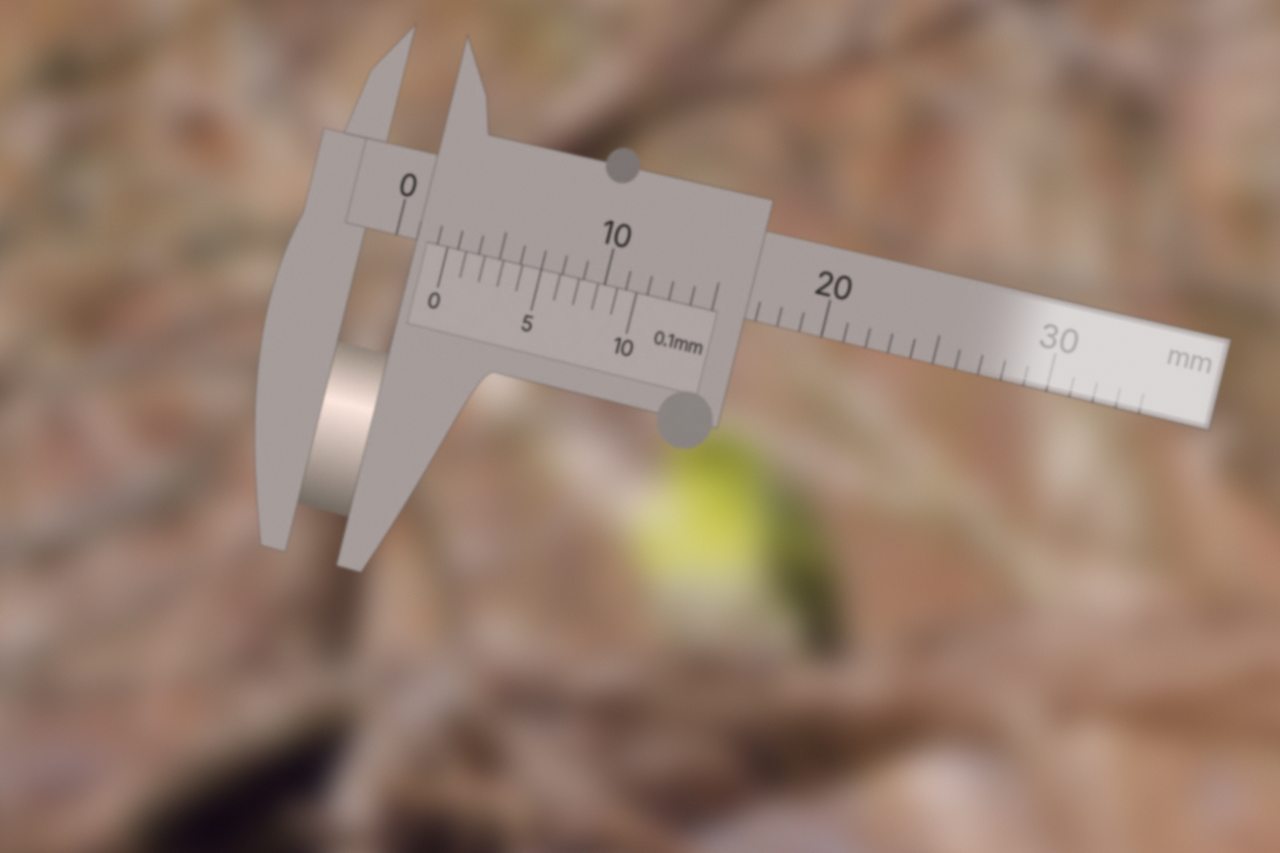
2.5 mm
